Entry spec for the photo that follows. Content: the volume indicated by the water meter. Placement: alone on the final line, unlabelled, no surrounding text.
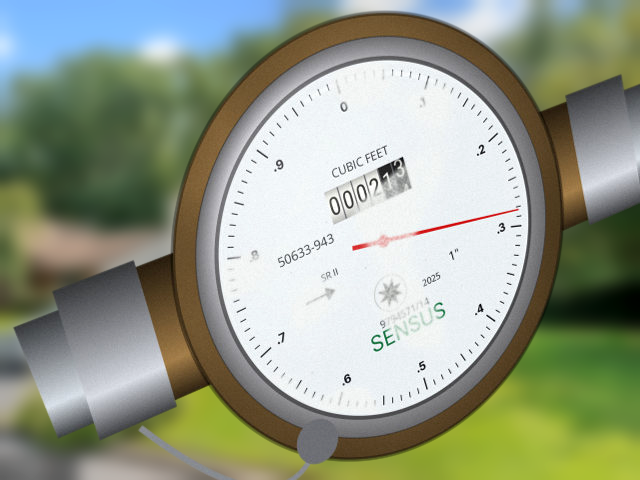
213.28 ft³
